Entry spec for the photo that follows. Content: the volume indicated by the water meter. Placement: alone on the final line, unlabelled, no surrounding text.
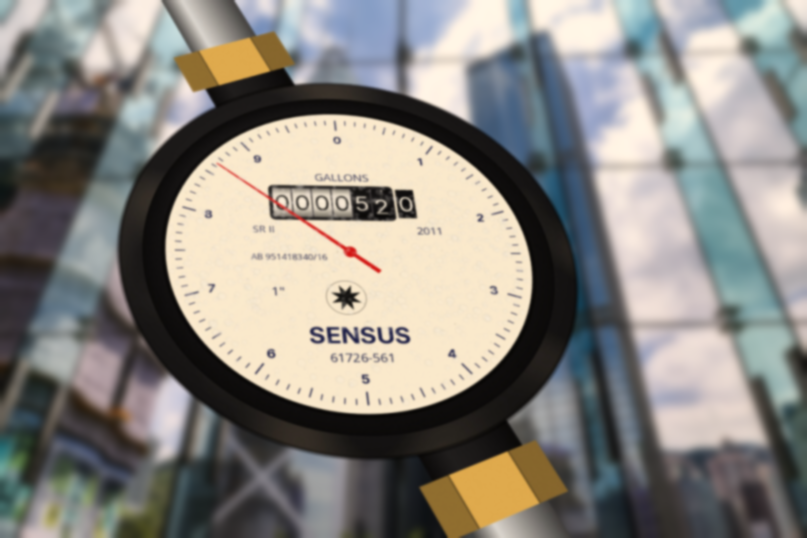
518.6 gal
